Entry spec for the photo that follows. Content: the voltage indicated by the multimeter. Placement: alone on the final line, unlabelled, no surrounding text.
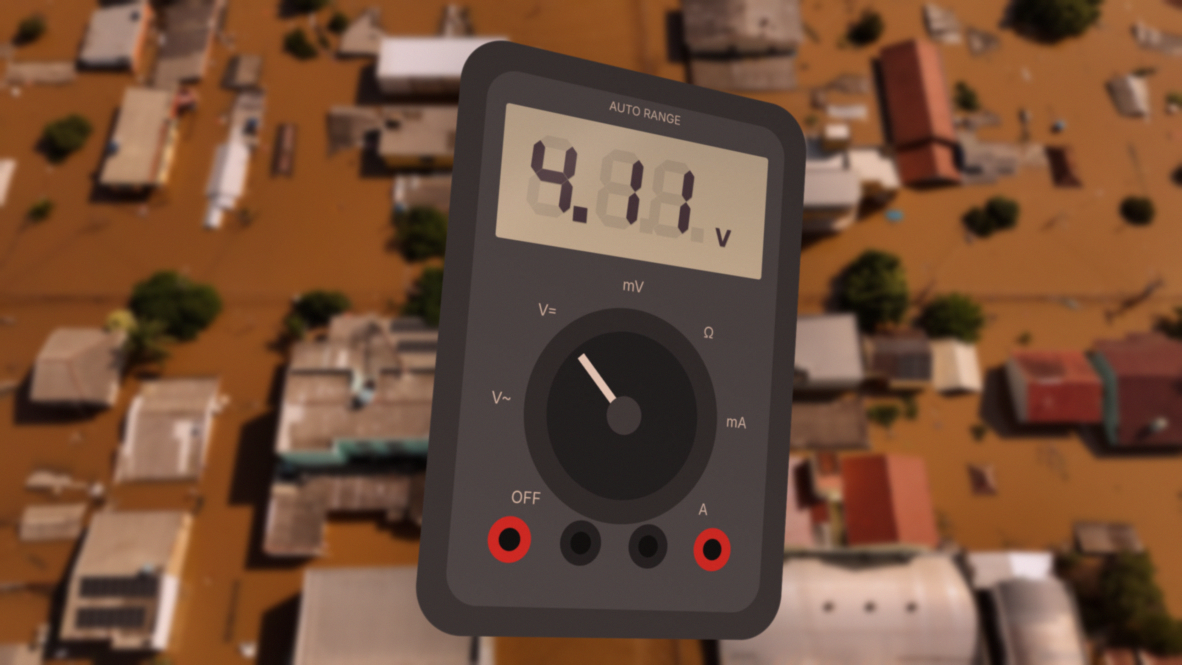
4.11 V
